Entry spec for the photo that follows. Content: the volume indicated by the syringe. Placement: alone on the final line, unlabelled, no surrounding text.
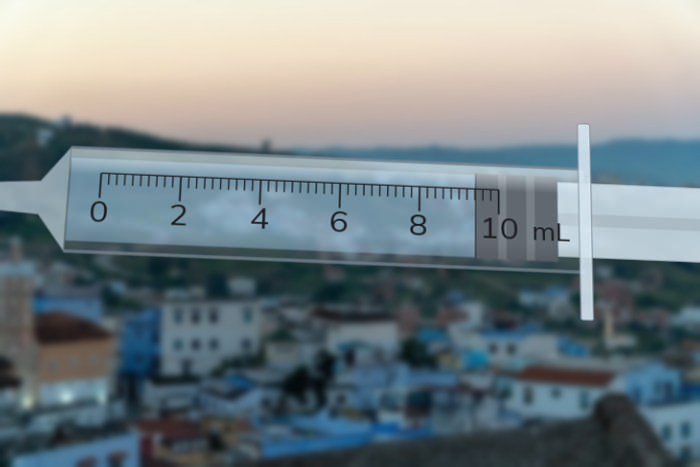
9.4 mL
